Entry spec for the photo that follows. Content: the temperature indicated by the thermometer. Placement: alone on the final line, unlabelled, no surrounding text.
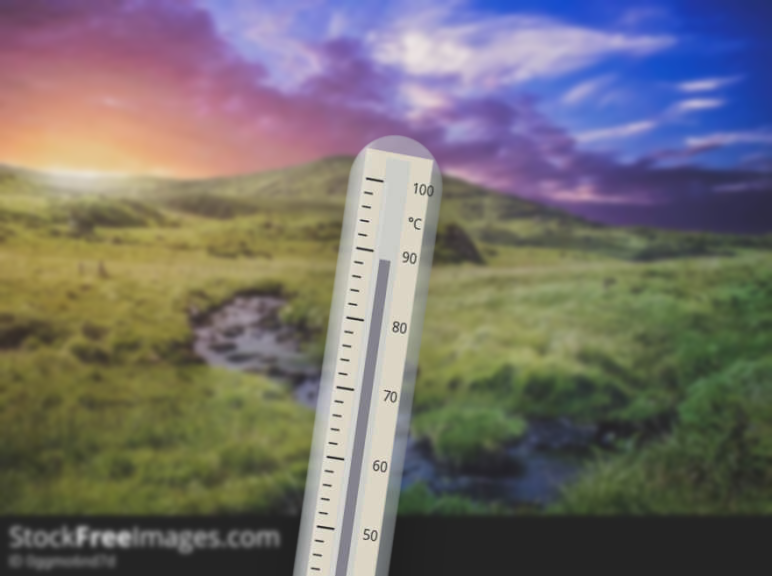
89 °C
